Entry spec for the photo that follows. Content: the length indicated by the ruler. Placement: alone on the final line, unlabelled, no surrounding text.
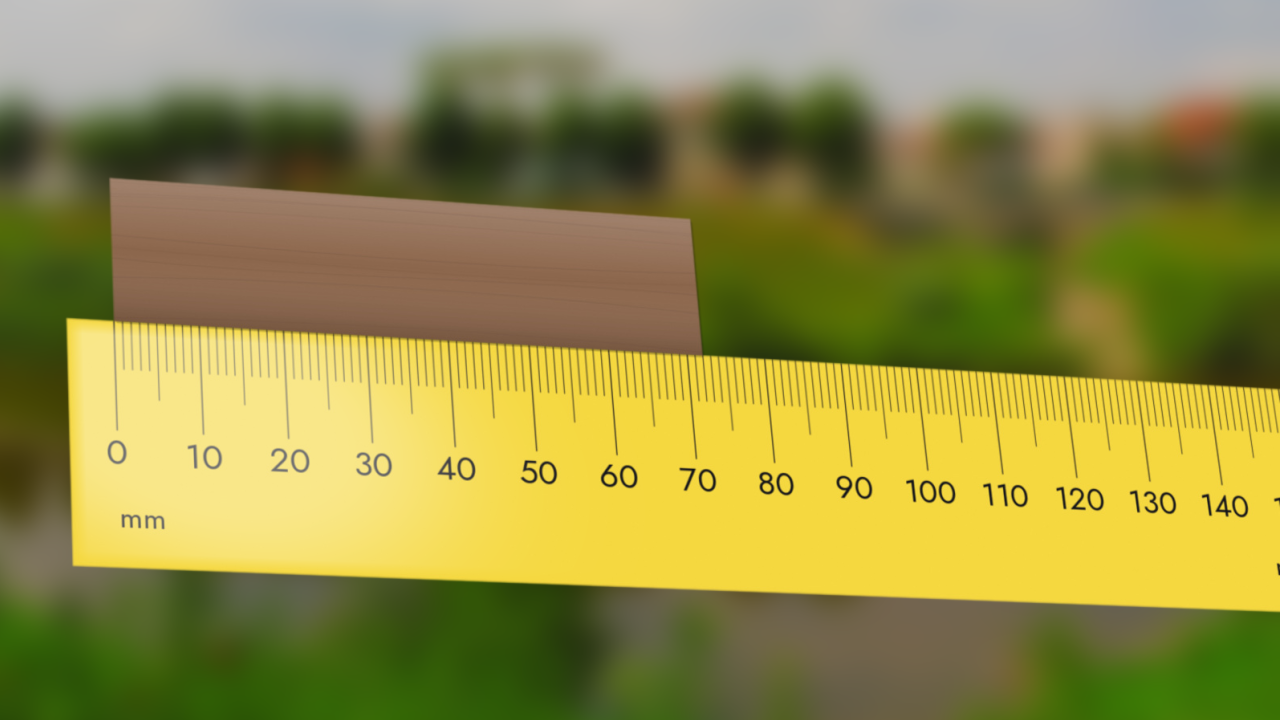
72 mm
